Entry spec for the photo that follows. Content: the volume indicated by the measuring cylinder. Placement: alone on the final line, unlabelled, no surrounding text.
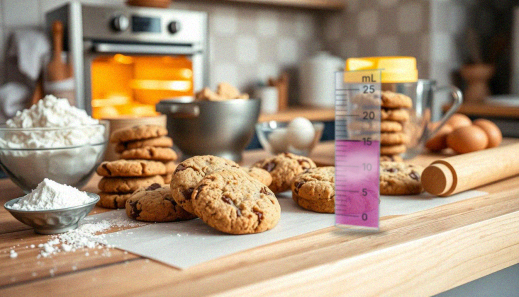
15 mL
